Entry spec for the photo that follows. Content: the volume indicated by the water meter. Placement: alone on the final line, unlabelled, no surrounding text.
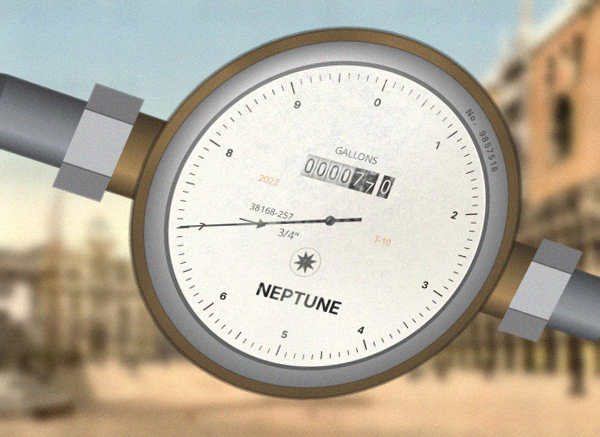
767.0 gal
